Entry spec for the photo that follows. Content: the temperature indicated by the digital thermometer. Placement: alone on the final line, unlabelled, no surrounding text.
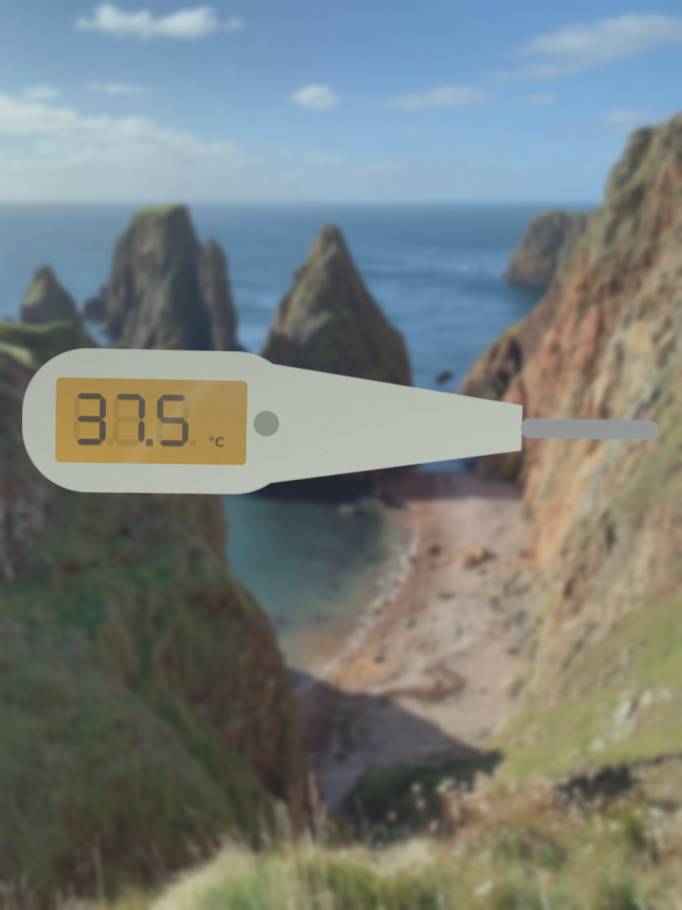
37.5 °C
